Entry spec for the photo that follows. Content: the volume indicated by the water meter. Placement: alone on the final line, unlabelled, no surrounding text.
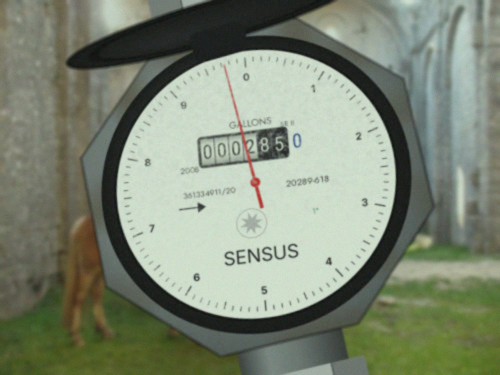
2849.7 gal
